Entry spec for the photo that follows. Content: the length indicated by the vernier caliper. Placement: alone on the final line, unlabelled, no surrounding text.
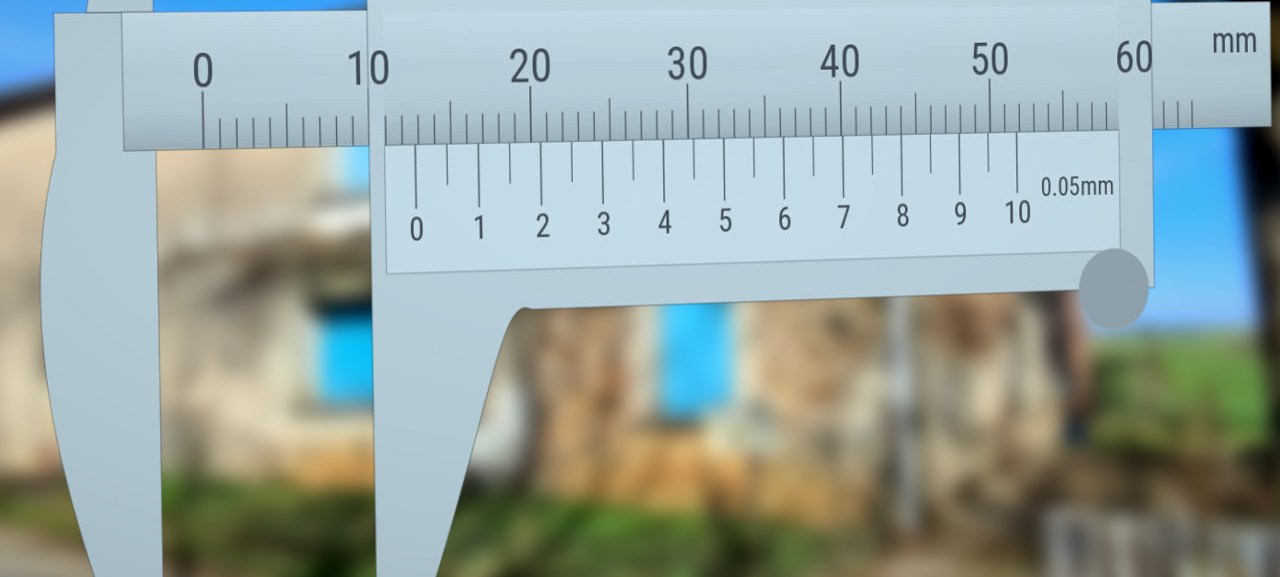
12.8 mm
